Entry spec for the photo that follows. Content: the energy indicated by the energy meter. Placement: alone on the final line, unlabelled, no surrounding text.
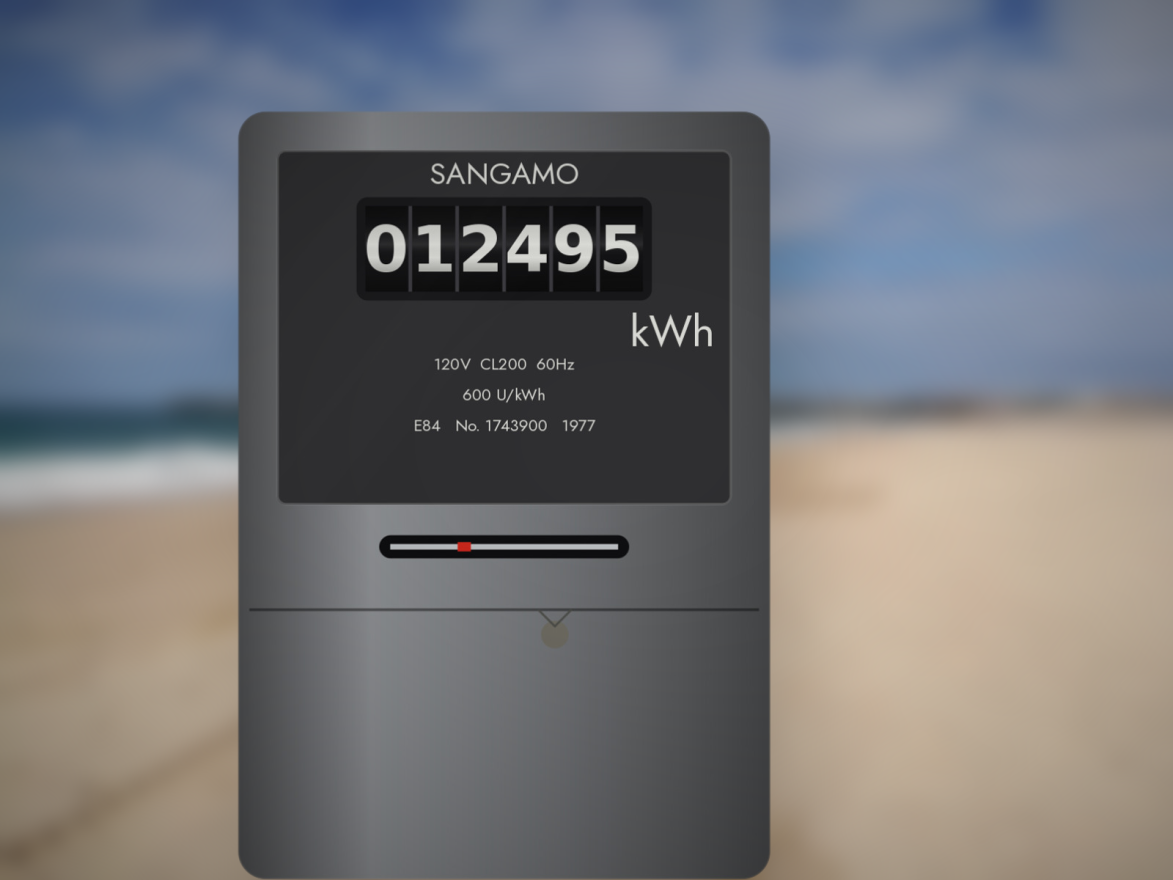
12495 kWh
